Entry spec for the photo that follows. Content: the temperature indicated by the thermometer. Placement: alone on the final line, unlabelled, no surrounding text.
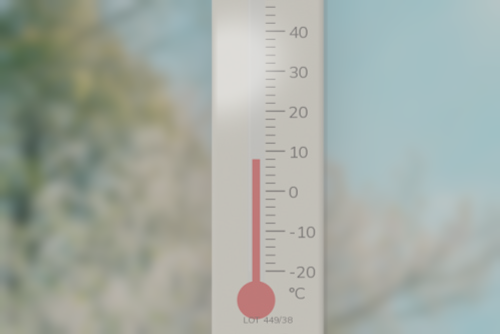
8 °C
